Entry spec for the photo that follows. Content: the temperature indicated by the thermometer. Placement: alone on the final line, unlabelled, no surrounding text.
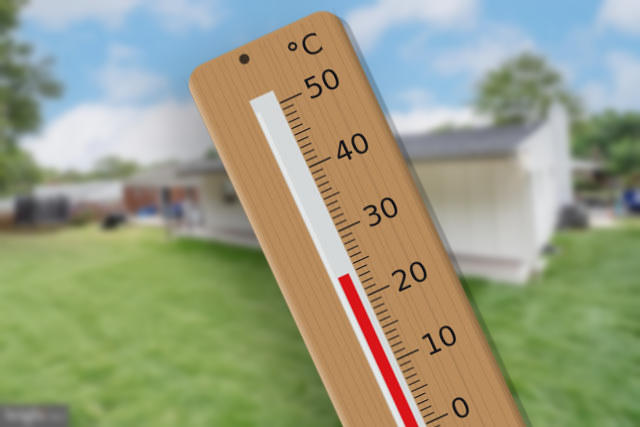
24 °C
